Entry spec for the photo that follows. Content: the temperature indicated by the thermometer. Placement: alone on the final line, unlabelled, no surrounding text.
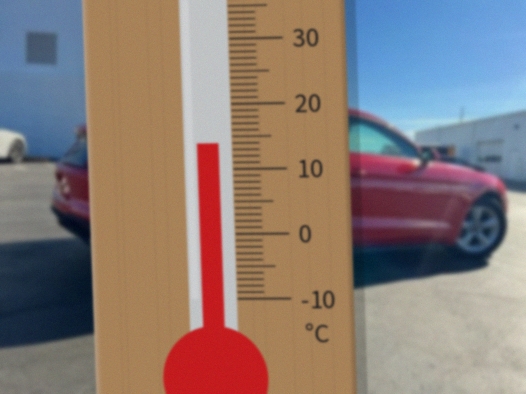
14 °C
